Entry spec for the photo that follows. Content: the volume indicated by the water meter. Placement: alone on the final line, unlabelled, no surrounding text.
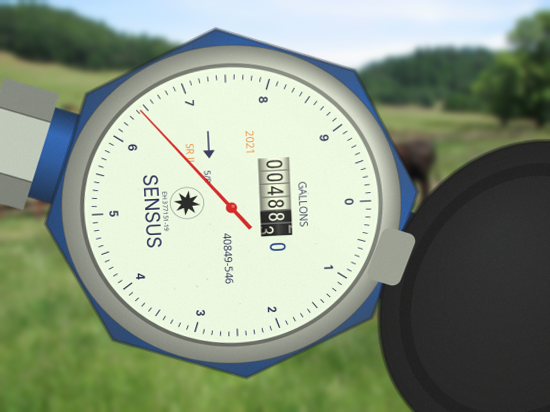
48826.4 gal
